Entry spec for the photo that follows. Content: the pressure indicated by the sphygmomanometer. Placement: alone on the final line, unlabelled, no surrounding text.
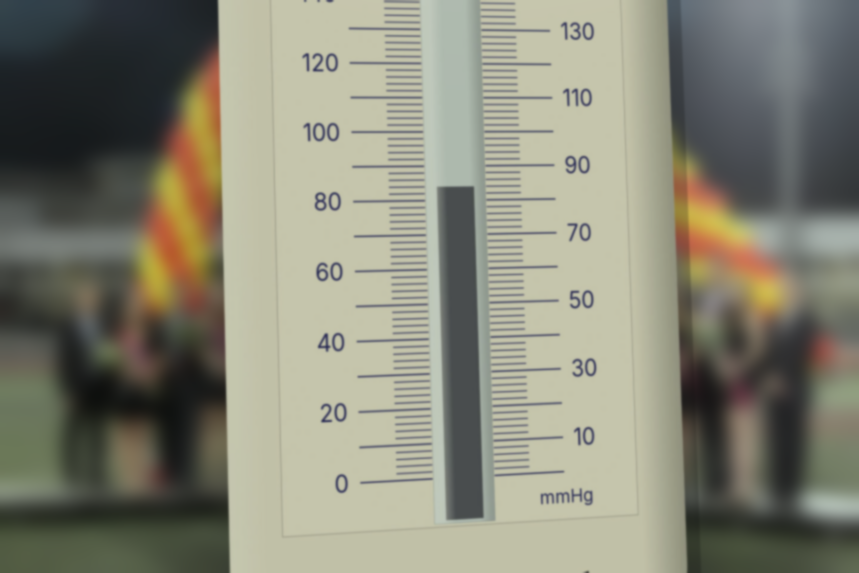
84 mmHg
